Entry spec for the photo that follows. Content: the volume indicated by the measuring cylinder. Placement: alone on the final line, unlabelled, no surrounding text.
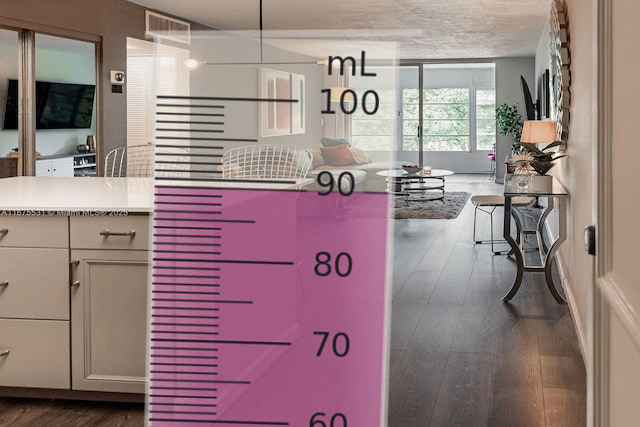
89 mL
